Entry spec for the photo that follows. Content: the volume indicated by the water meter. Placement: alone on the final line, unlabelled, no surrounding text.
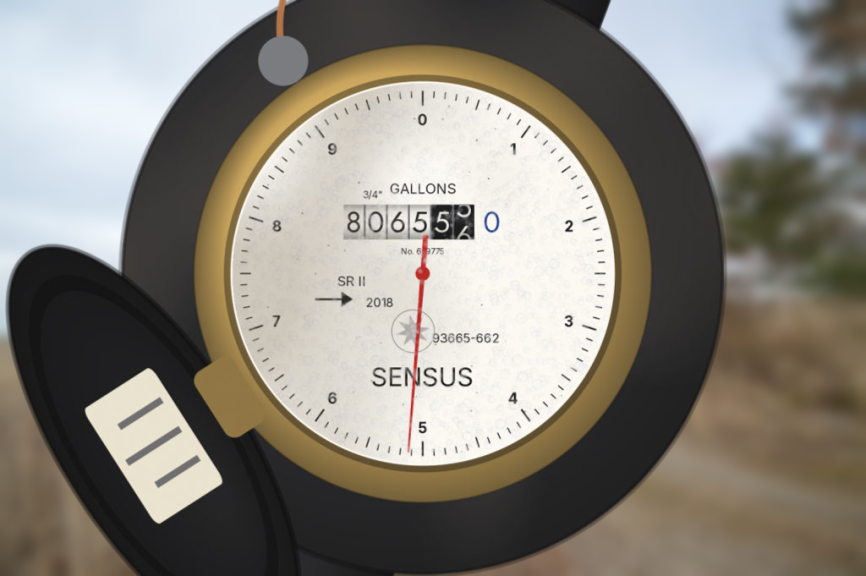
8065555.1 gal
